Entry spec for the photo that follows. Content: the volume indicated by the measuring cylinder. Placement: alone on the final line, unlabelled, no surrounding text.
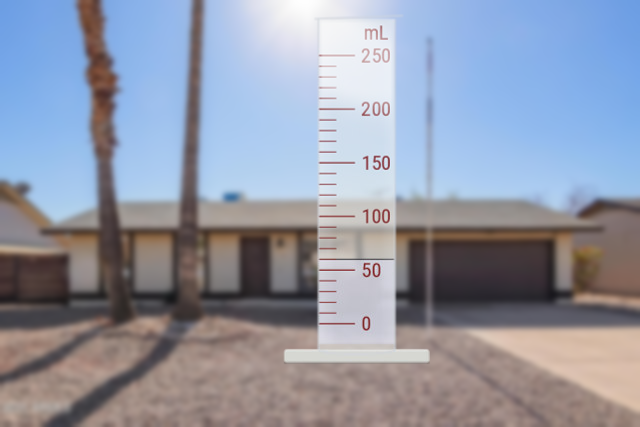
60 mL
